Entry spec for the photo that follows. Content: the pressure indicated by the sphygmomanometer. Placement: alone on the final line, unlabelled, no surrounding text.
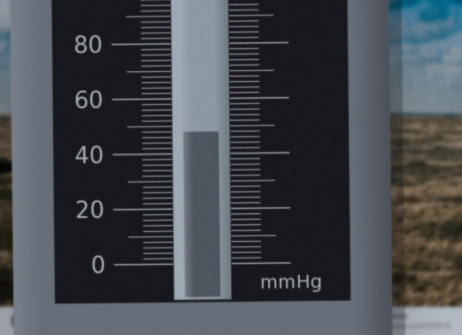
48 mmHg
